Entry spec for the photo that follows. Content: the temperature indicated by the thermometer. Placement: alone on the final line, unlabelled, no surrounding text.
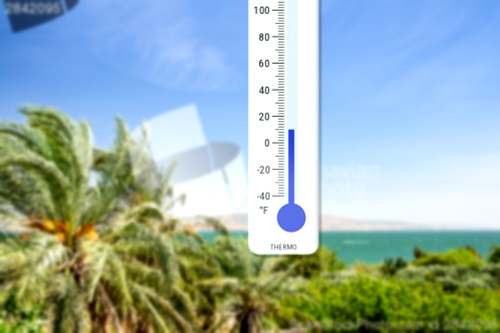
10 °F
